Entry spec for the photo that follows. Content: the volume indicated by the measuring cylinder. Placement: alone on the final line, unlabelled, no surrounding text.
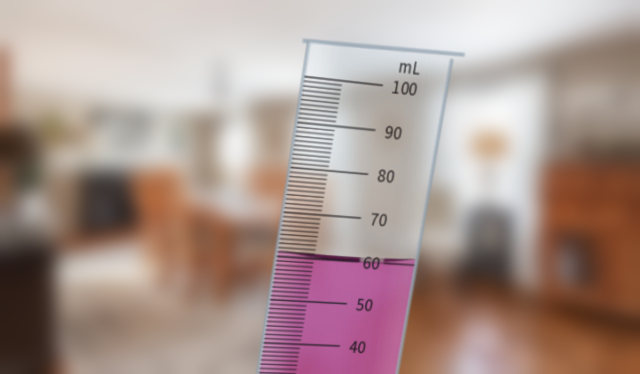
60 mL
